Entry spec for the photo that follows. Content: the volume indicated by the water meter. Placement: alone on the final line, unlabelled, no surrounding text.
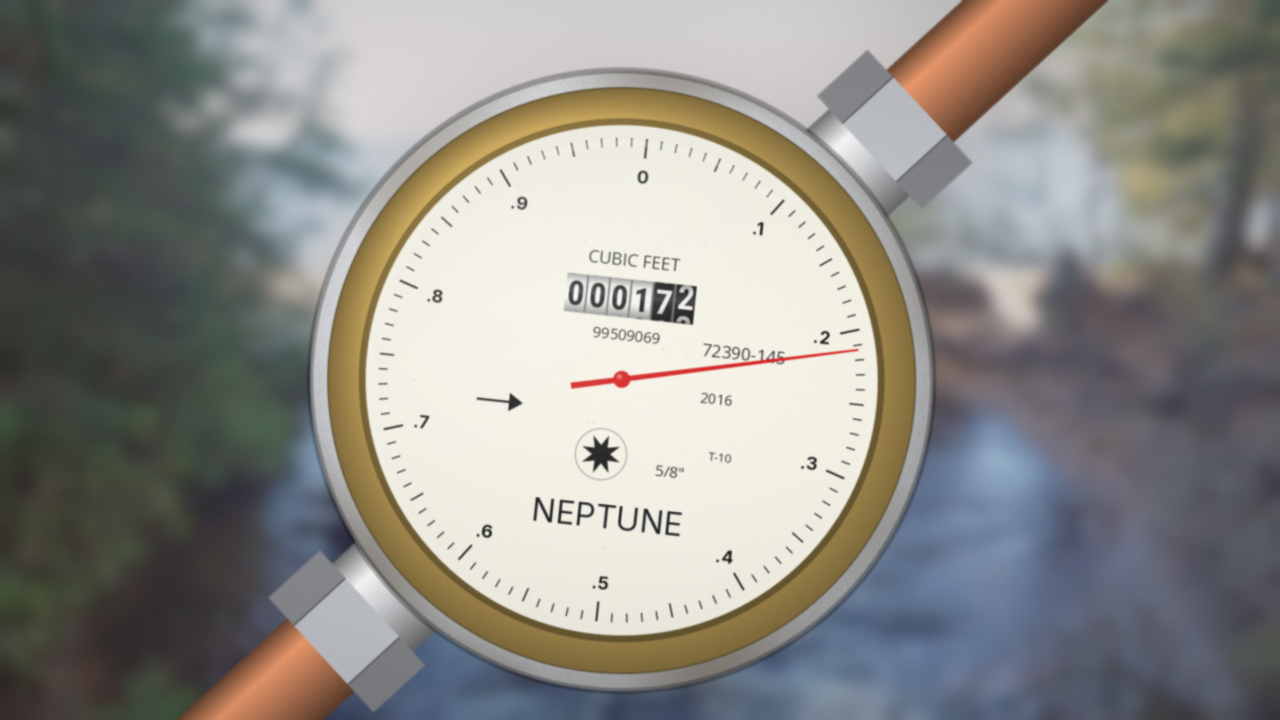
172.21 ft³
